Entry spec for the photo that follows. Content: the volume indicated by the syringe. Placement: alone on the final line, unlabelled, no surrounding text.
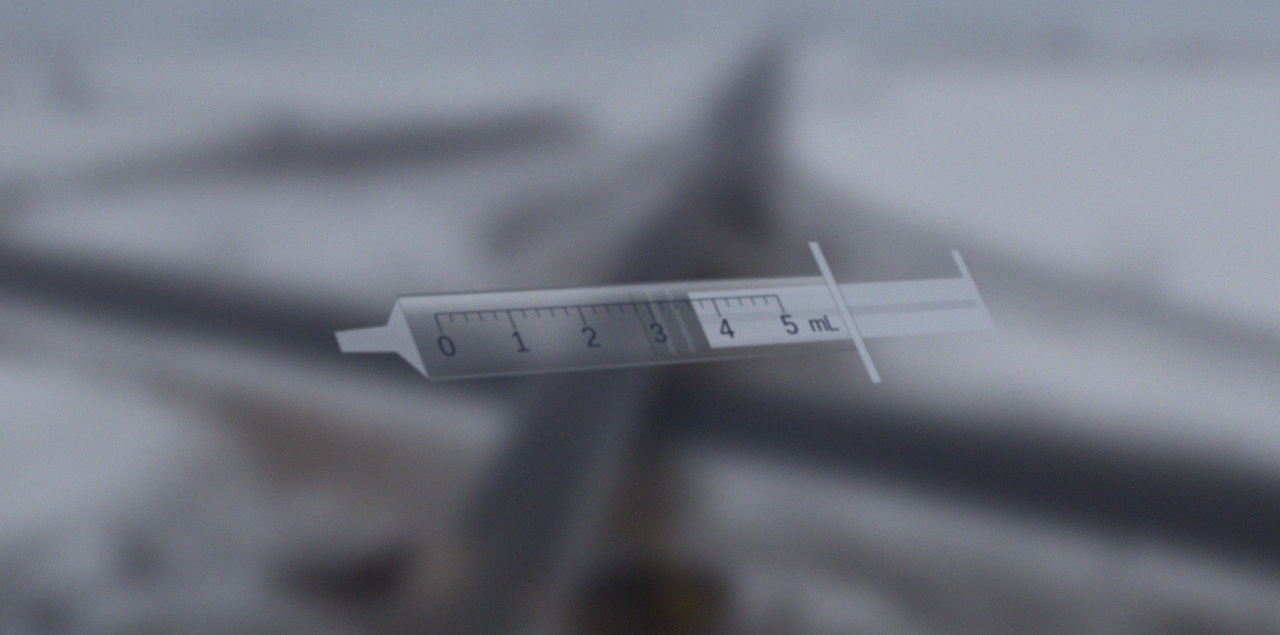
2.8 mL
